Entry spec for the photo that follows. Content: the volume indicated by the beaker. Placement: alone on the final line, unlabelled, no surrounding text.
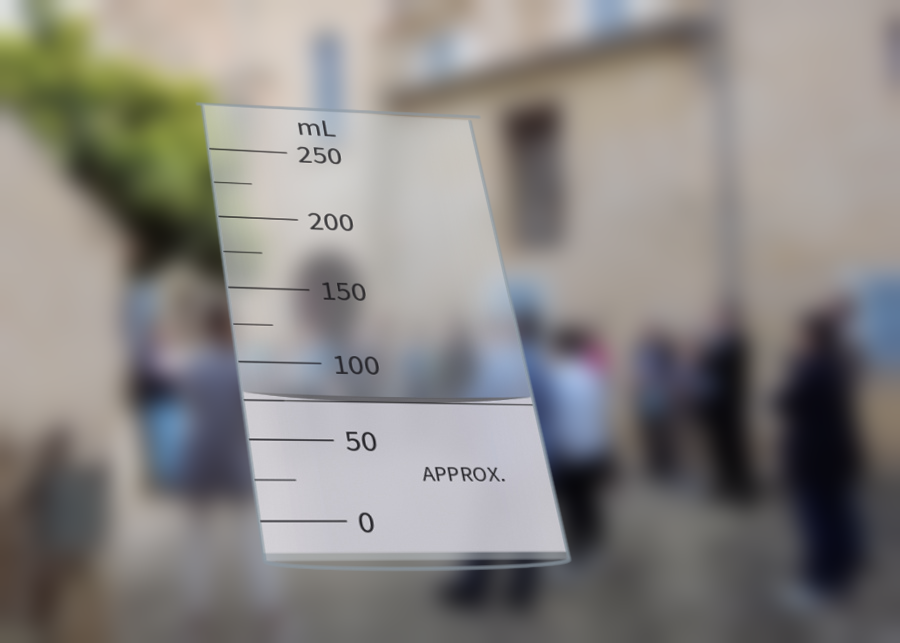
75 mL
